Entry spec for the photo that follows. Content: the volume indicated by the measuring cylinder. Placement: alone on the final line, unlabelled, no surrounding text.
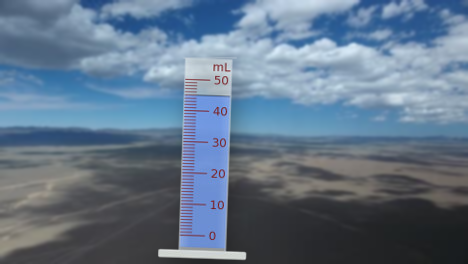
45 mL
